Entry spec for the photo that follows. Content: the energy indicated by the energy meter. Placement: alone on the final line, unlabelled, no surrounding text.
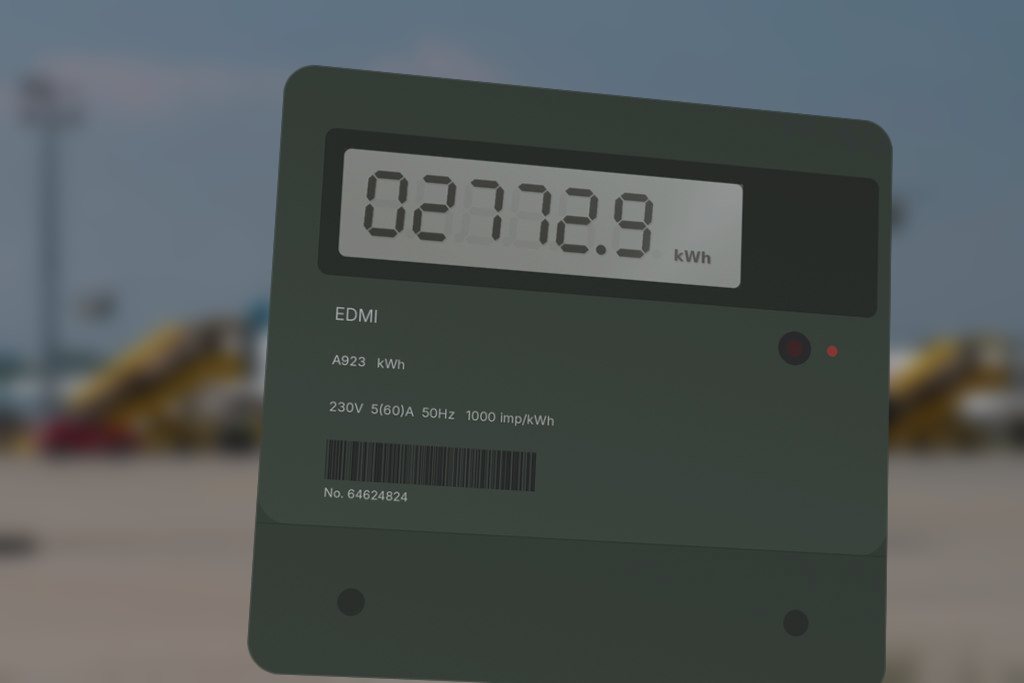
2772.9 kWh
